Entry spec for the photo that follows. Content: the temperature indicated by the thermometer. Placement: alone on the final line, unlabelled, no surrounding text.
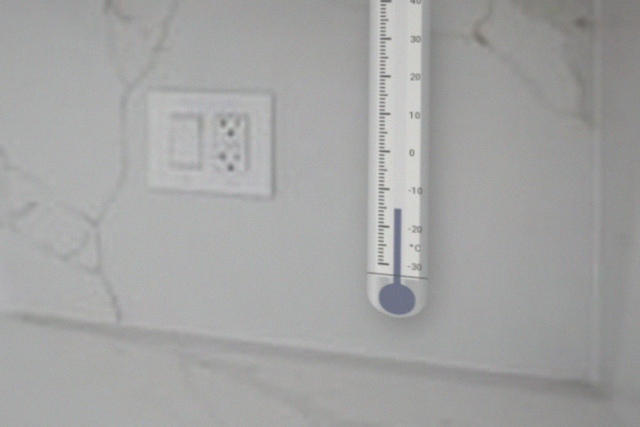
-15 °C
